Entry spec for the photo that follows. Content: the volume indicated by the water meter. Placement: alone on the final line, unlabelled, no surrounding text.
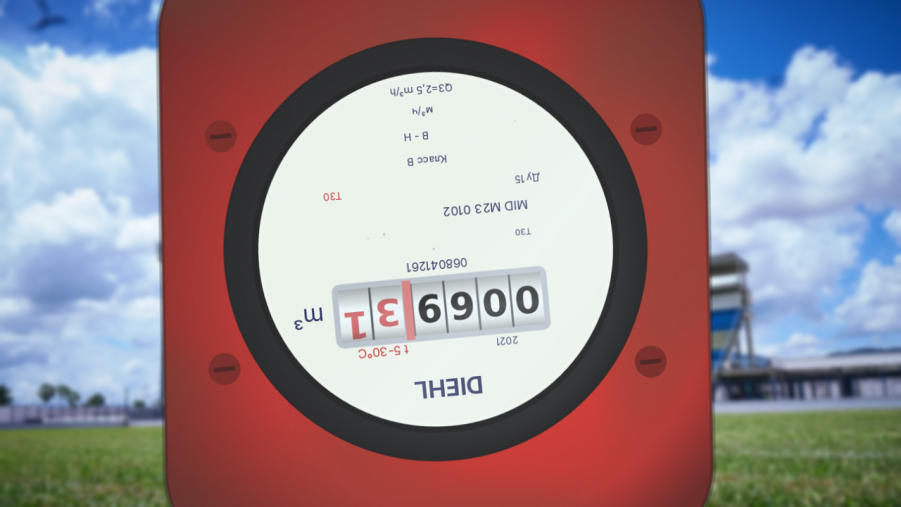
69.31 m³
